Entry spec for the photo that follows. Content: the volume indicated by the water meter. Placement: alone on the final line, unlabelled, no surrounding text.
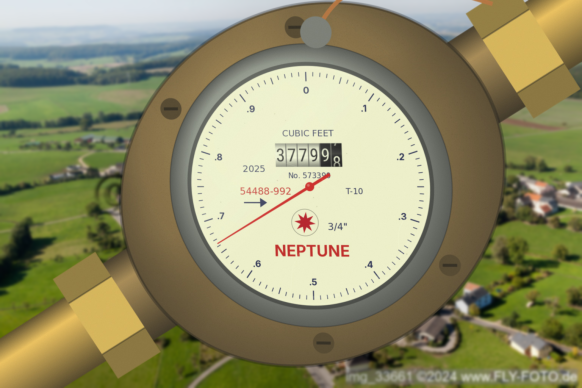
377997.66 ft³
